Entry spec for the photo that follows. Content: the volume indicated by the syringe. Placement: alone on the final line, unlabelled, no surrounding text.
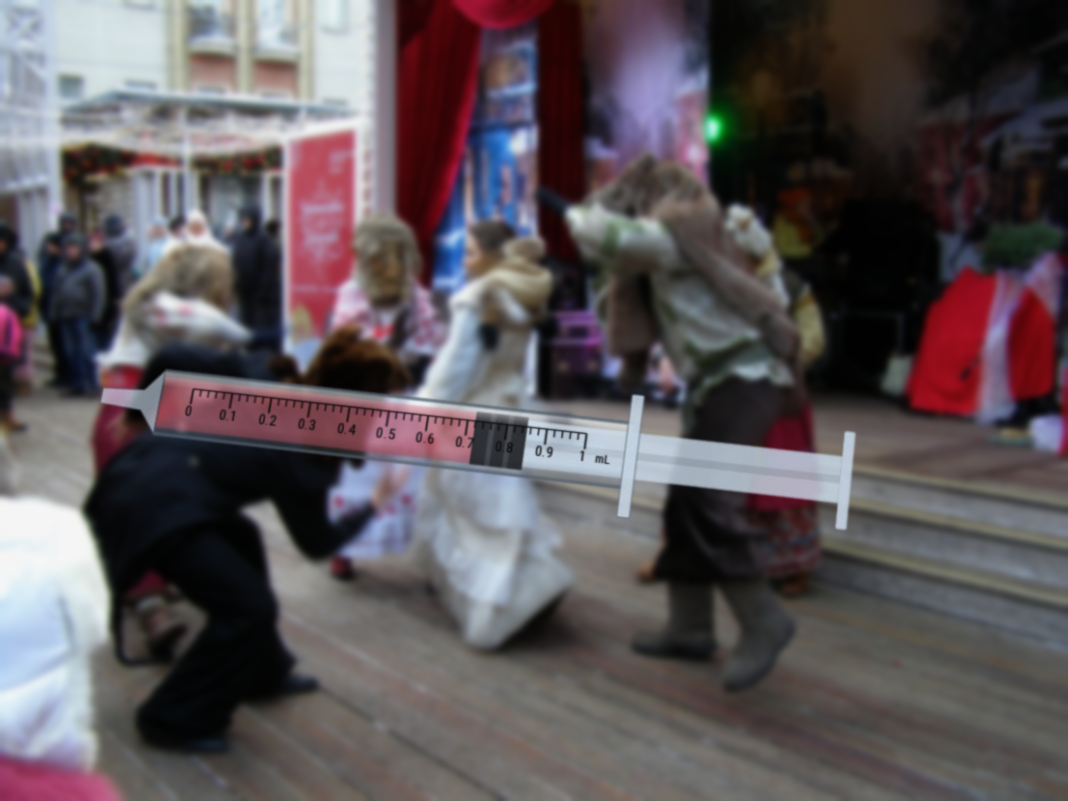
0.72 mL
